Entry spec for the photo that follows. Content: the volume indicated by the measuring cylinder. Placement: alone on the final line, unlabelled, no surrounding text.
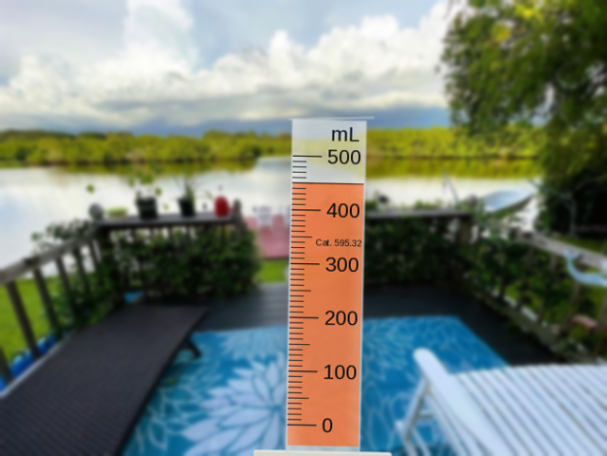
450 mL
